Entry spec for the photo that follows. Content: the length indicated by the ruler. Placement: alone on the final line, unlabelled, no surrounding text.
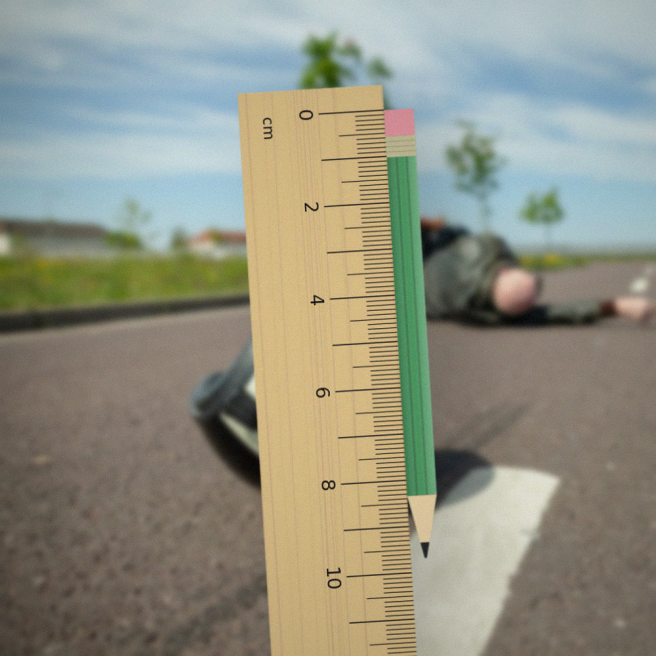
9.7 cm
